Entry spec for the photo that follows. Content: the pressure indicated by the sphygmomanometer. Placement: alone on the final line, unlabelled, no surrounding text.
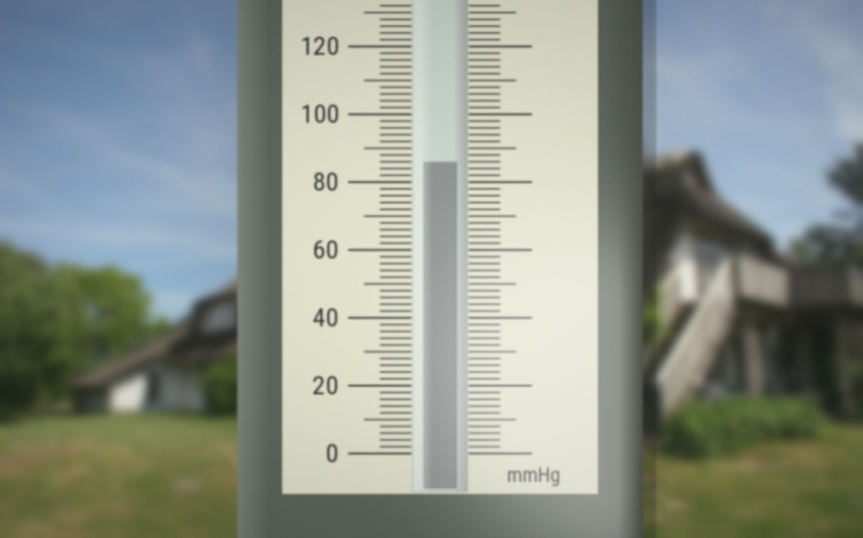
86 mmHg
